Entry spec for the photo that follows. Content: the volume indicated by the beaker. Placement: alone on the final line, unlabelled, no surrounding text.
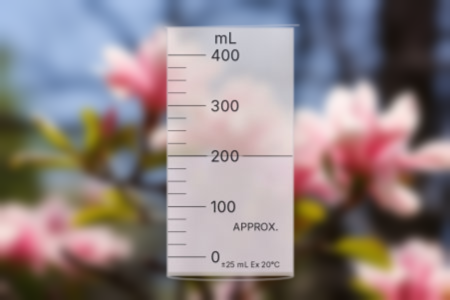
200 mL
